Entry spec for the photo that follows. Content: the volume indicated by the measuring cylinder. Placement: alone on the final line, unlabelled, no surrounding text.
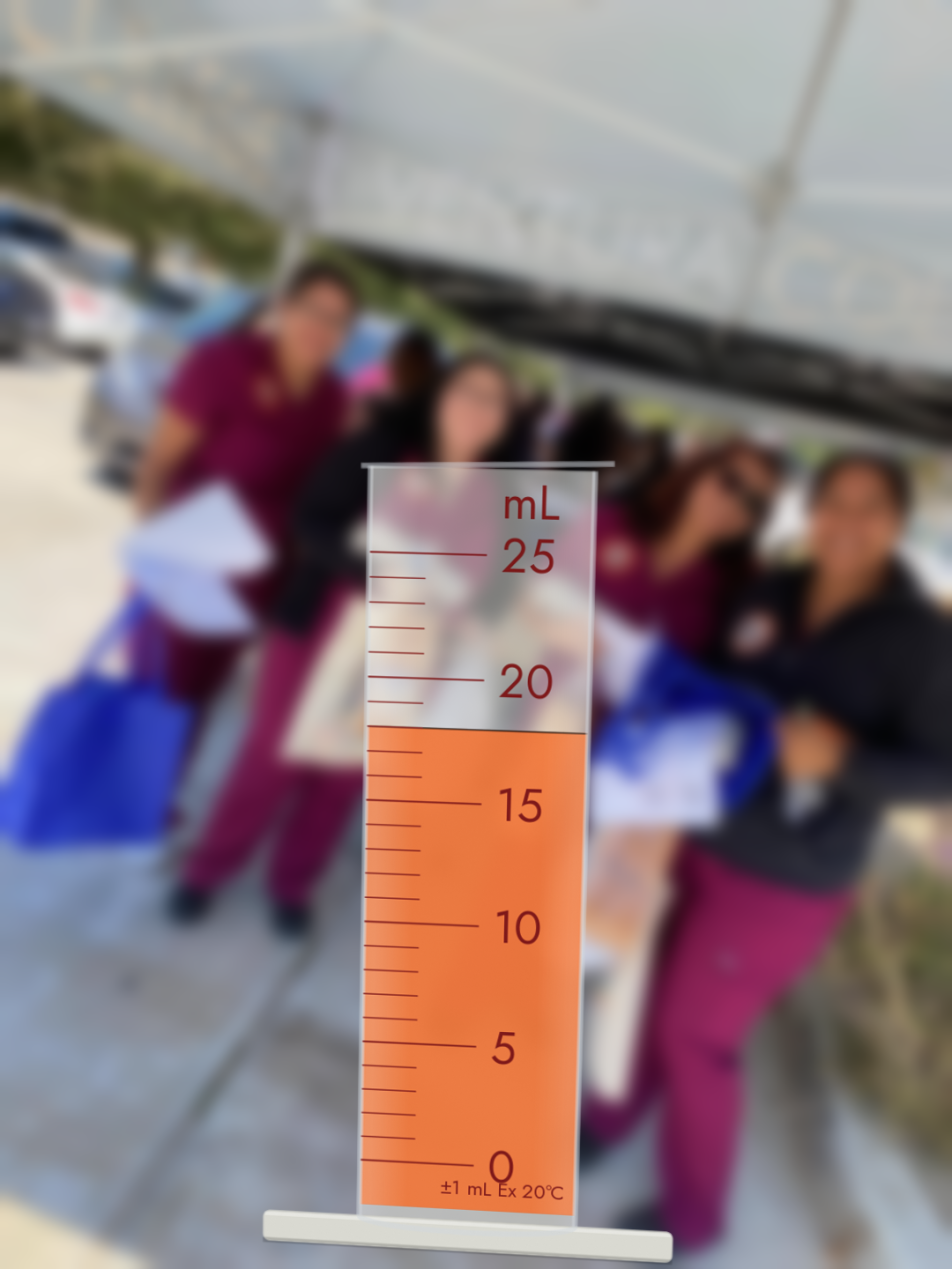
18 mL
